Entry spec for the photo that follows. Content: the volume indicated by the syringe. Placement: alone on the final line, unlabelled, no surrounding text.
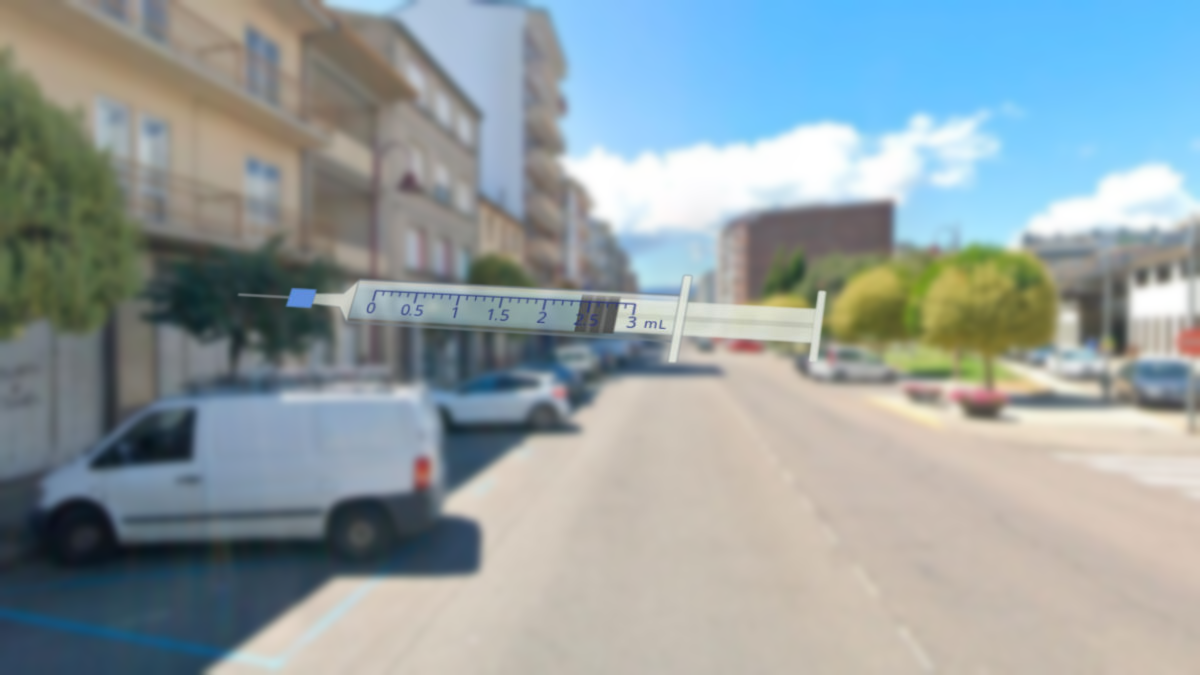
2.4 mL
